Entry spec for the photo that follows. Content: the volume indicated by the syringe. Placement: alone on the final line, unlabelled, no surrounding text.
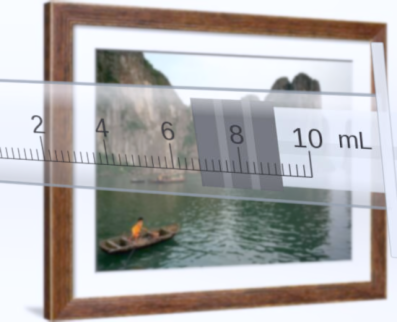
6.8 mL
